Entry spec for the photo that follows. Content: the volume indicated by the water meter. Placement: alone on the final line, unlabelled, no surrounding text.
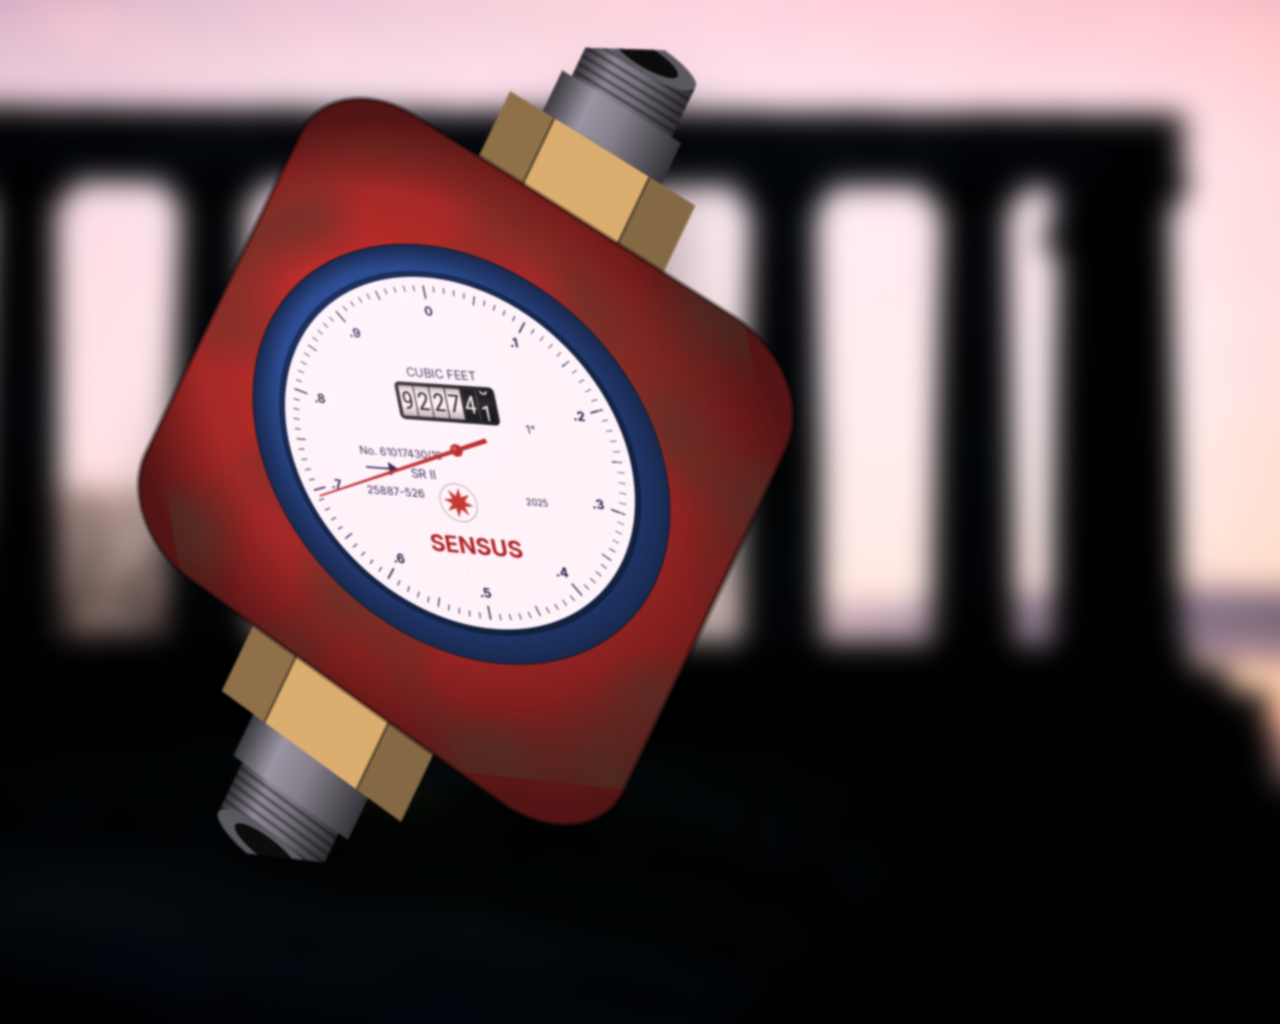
922740.69 ft³
